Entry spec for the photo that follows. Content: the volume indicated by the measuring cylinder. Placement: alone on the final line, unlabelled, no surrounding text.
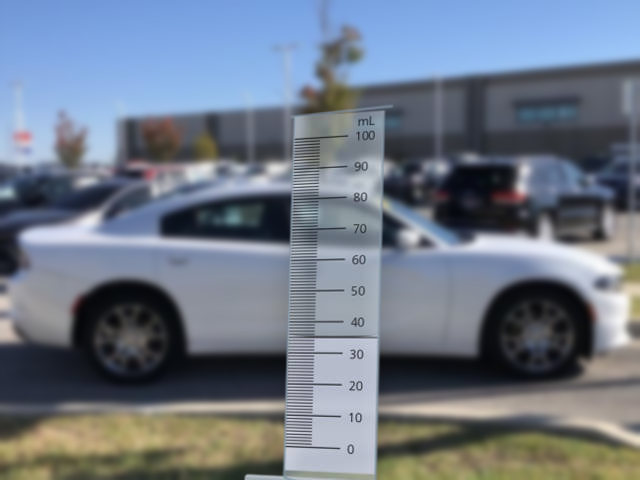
35 mL
